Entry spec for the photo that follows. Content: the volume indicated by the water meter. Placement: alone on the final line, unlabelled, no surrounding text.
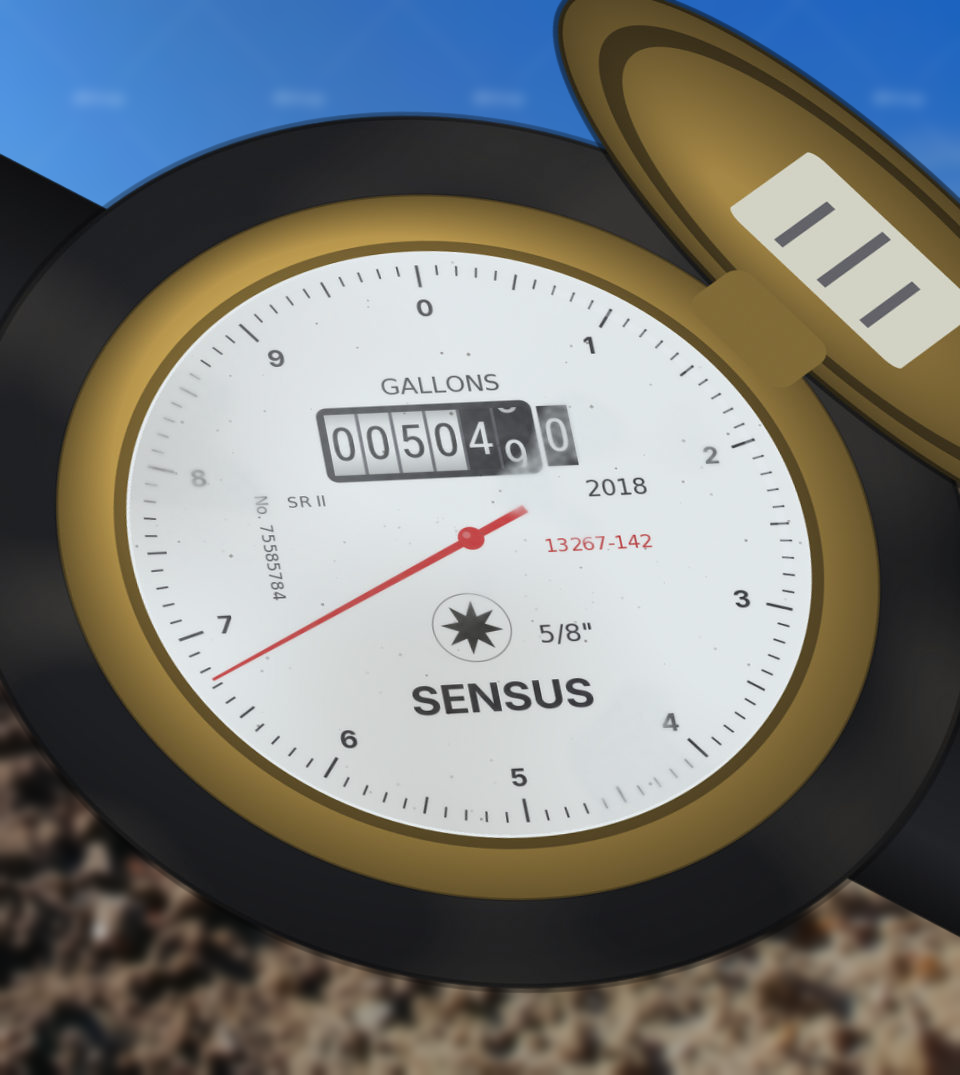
50486.7 gal
